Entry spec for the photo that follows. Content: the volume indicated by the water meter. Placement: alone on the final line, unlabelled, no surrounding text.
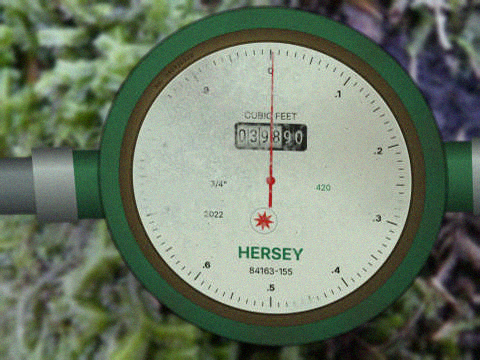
39890.00 ft³
